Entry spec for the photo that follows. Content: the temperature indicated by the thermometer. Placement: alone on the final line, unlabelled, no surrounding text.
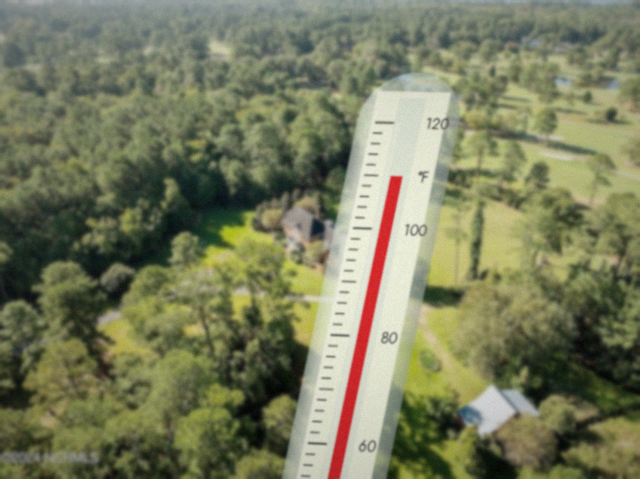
110 °F
